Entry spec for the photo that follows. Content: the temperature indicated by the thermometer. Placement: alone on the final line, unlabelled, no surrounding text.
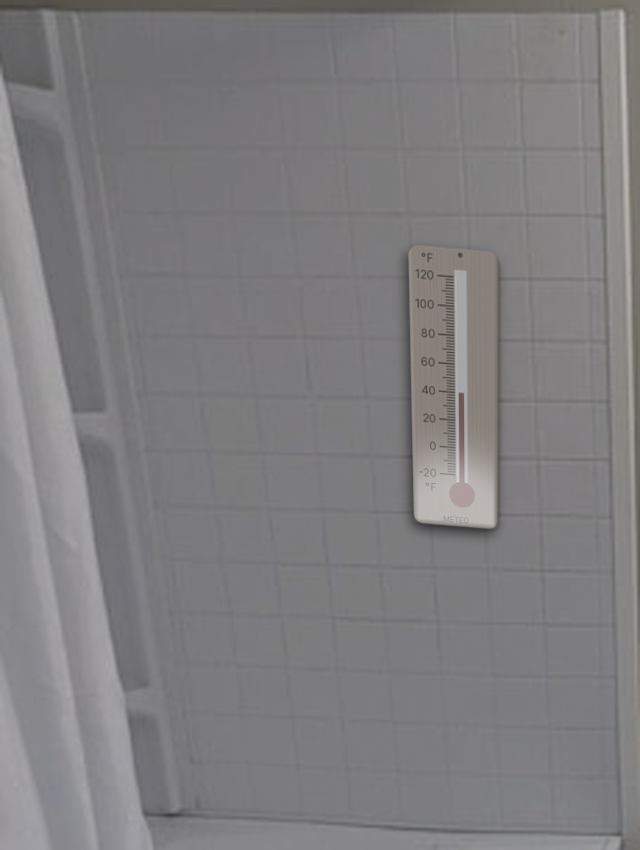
40 °F
